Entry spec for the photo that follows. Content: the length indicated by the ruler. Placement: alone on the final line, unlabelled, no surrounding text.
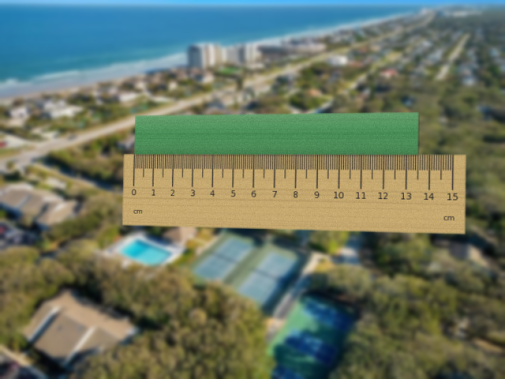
13.5 cm
